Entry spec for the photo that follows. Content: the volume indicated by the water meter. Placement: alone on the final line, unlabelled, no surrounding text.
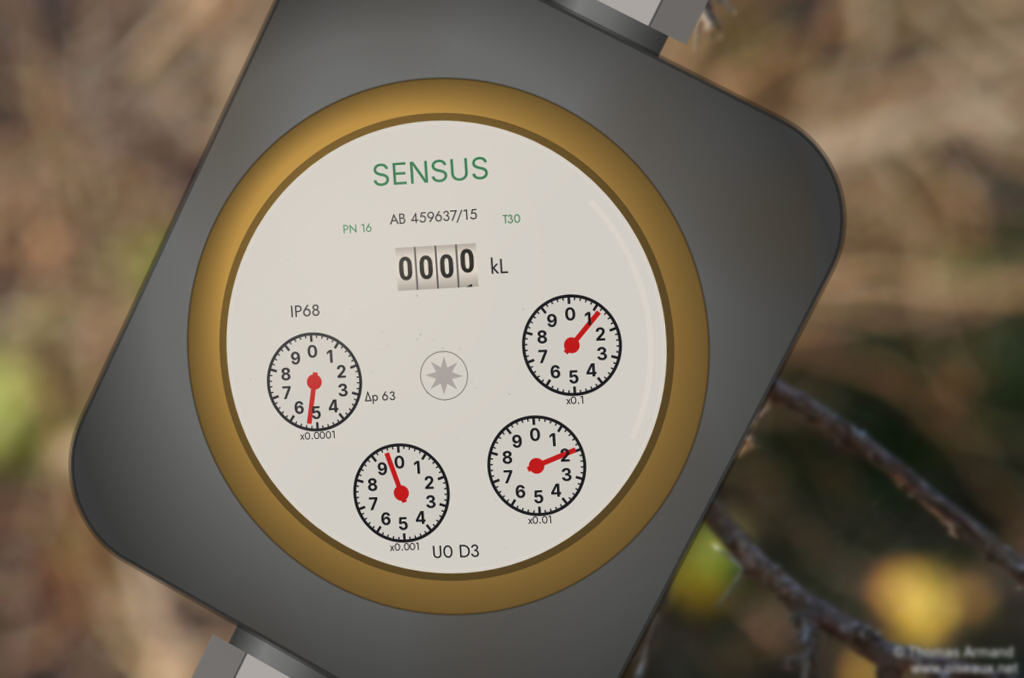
0.1195 kL
